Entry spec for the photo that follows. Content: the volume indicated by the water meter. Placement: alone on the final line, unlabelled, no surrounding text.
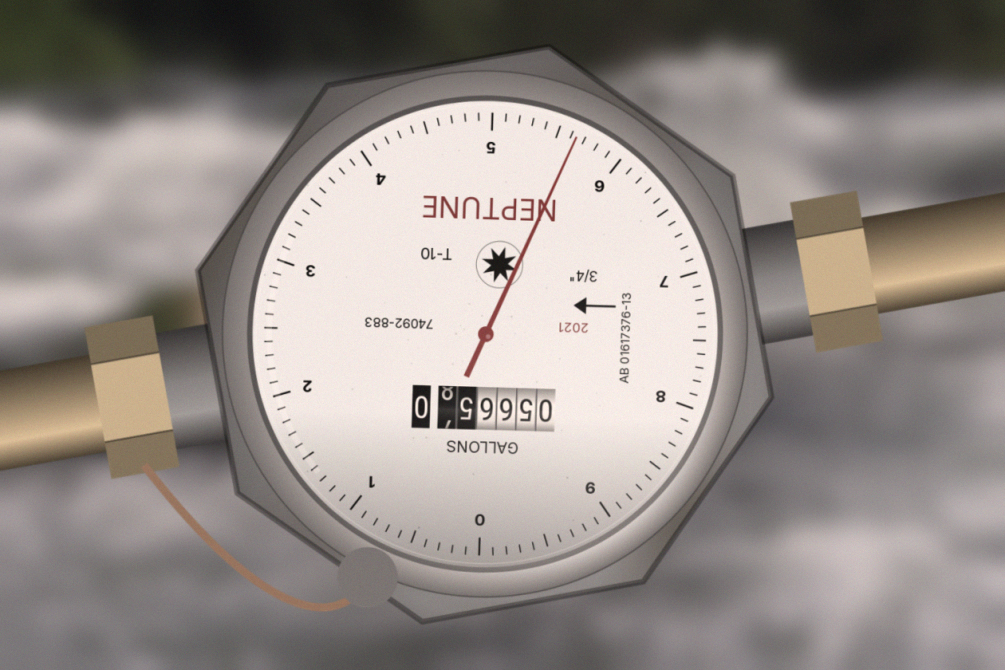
566575.6 gal
